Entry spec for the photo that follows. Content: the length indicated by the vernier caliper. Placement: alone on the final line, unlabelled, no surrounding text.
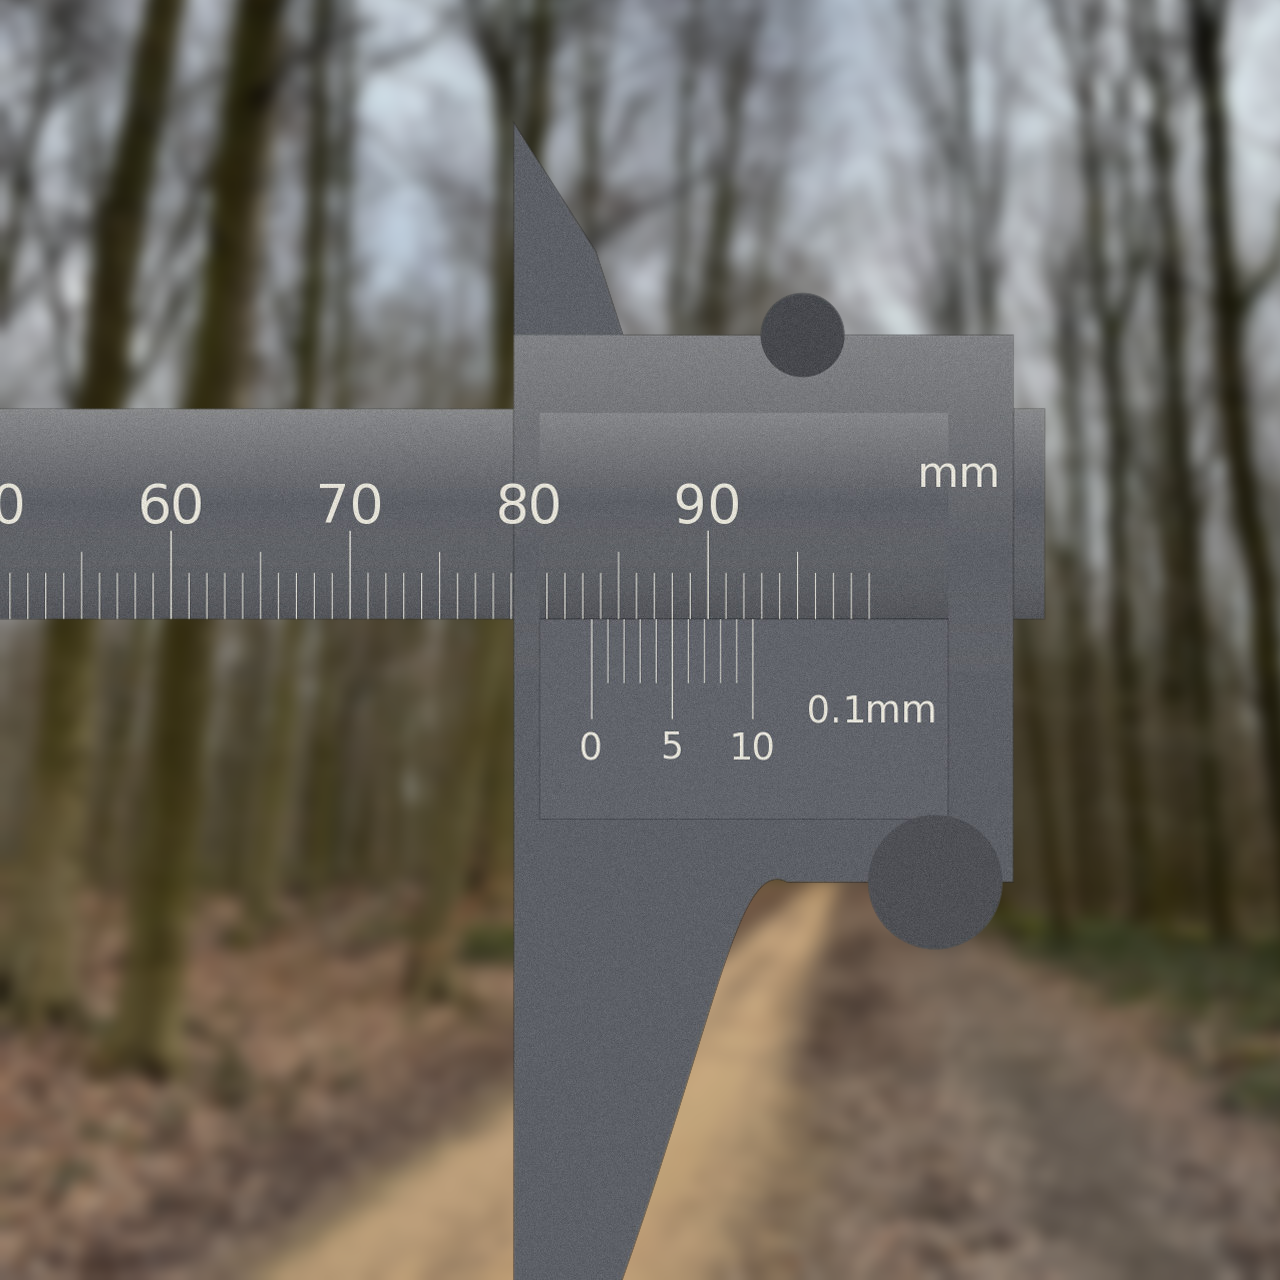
83.5 mm
